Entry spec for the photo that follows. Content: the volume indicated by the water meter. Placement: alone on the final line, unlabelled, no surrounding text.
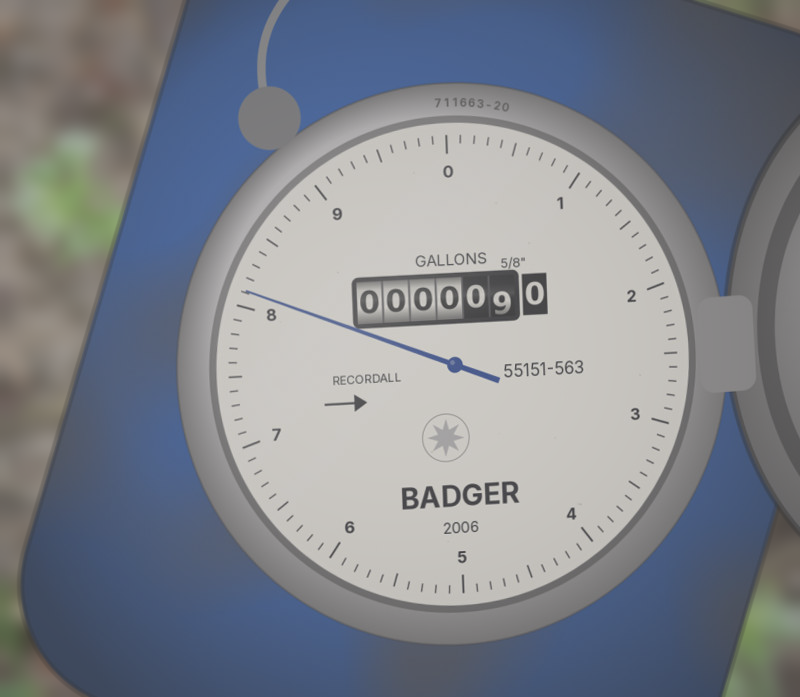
88.1 gal
